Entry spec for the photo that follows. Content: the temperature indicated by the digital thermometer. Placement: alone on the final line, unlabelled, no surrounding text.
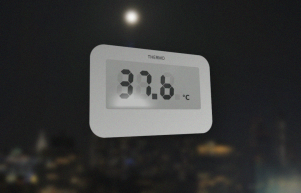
37.6 °C
